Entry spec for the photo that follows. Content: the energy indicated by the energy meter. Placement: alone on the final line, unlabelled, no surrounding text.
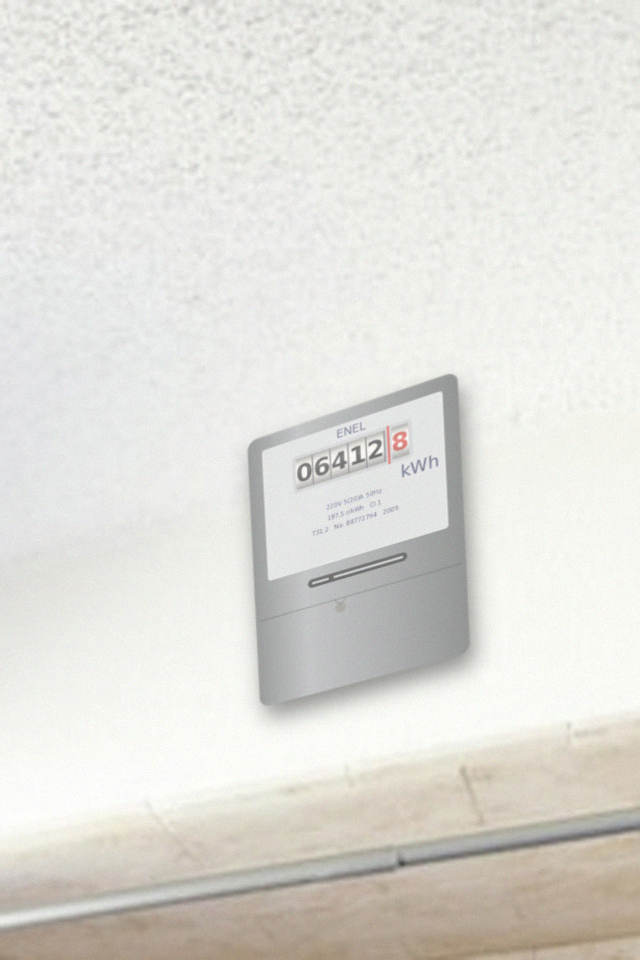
6412.8 kWh
